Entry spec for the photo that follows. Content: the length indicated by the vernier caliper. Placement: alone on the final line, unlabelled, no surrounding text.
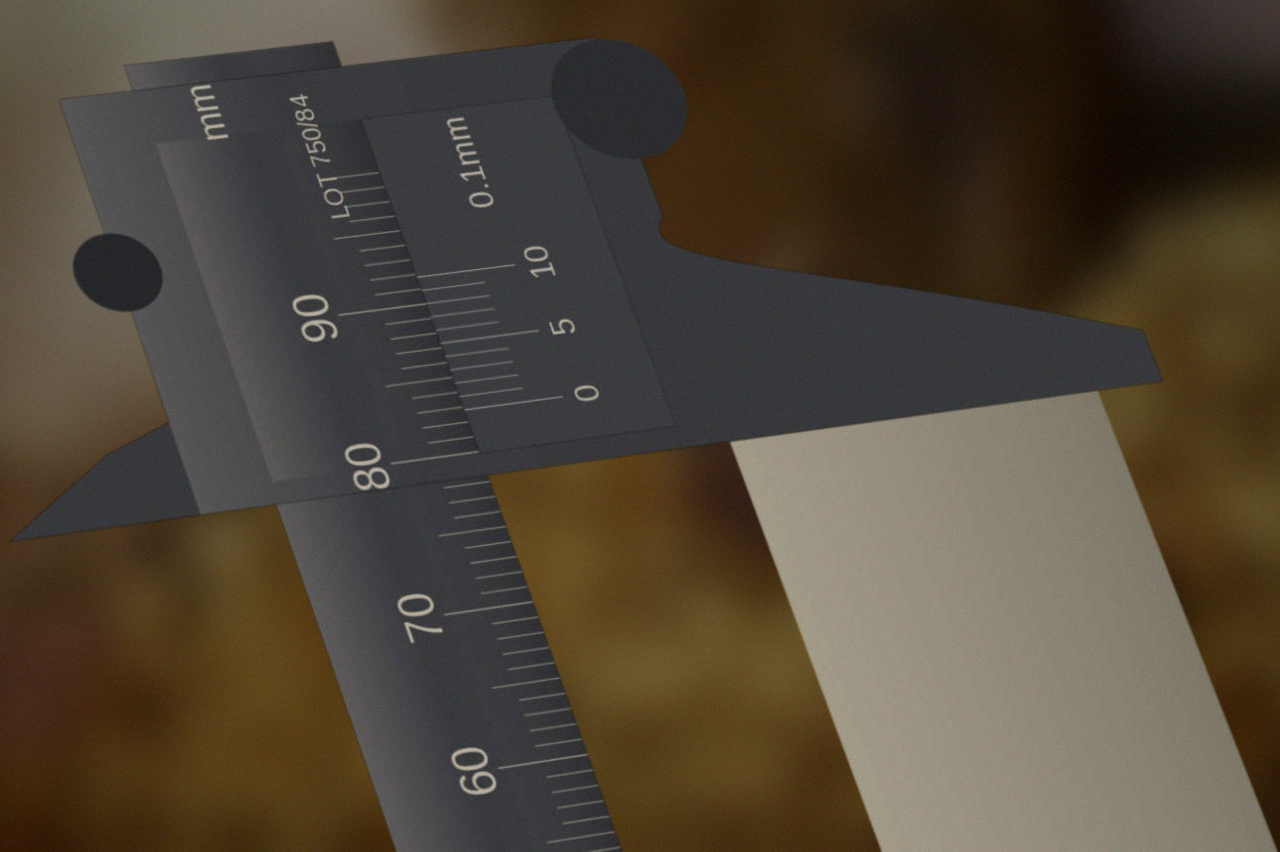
82.8 mm
